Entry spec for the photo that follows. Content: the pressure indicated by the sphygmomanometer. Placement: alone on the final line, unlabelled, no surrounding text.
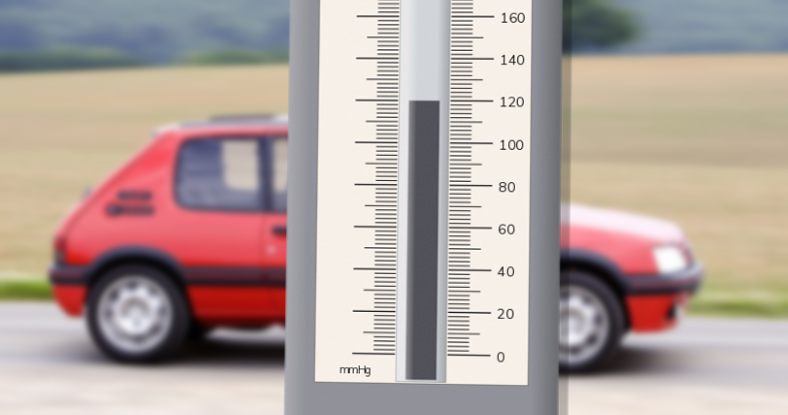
120 mmHg
